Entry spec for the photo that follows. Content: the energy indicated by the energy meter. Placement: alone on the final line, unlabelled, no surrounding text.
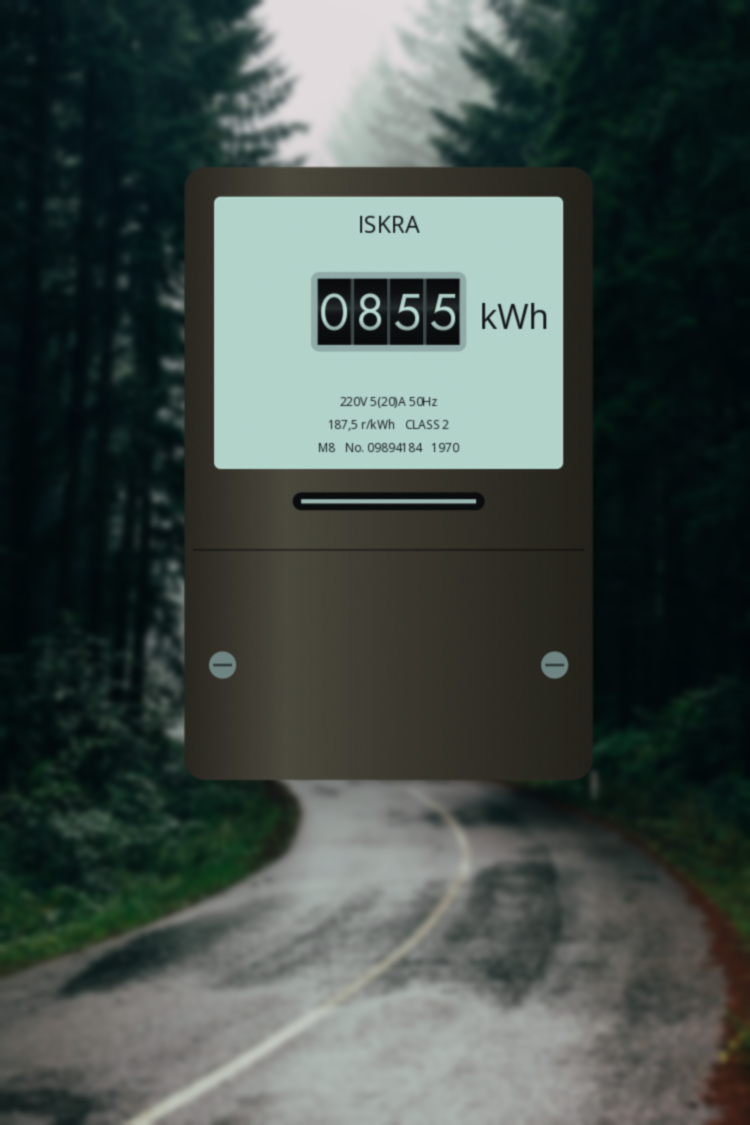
855 kWh
